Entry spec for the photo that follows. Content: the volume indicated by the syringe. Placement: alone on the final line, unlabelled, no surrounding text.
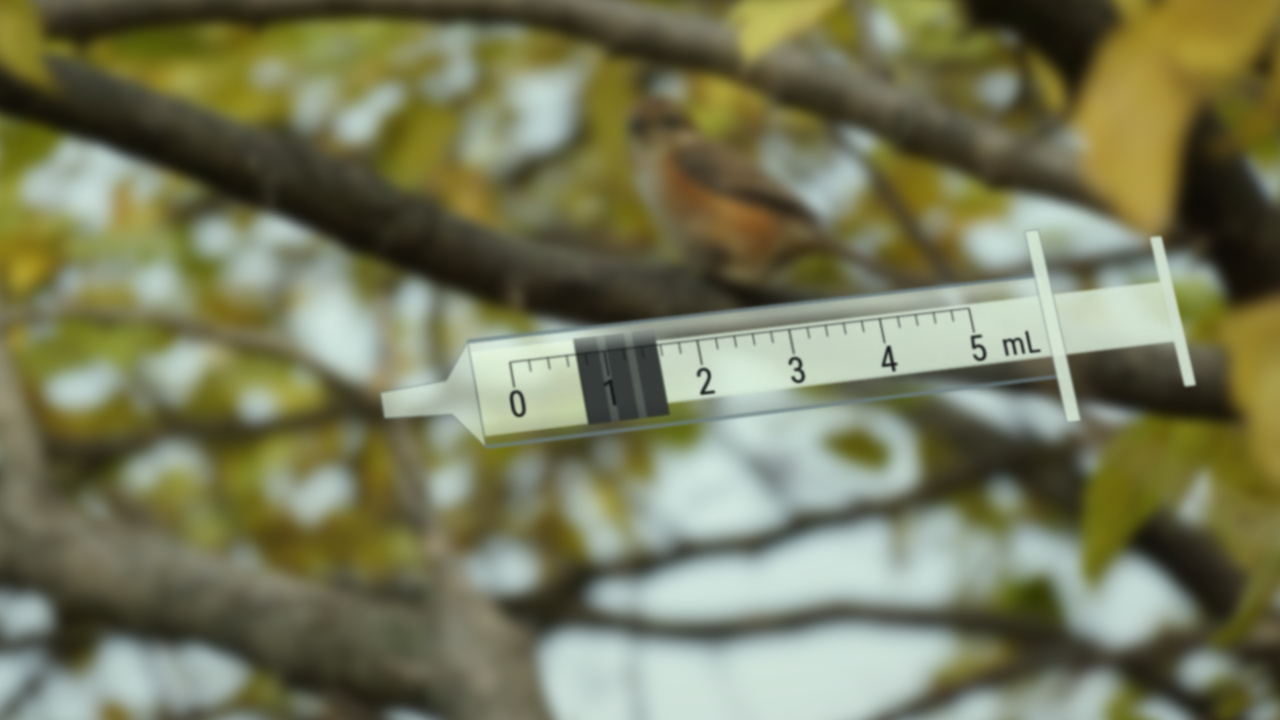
0.7 mL
